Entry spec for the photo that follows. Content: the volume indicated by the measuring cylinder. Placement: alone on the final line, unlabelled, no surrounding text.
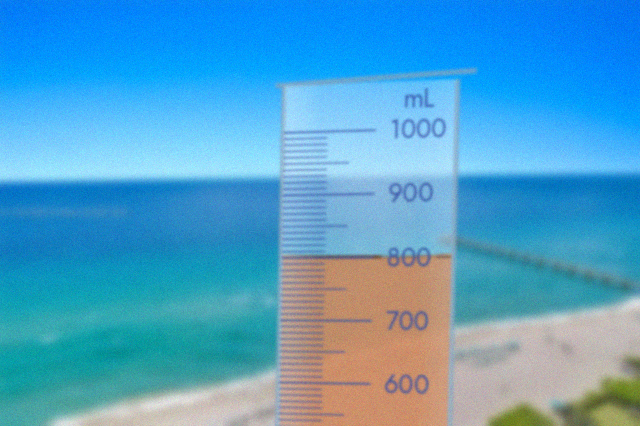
800 mL
